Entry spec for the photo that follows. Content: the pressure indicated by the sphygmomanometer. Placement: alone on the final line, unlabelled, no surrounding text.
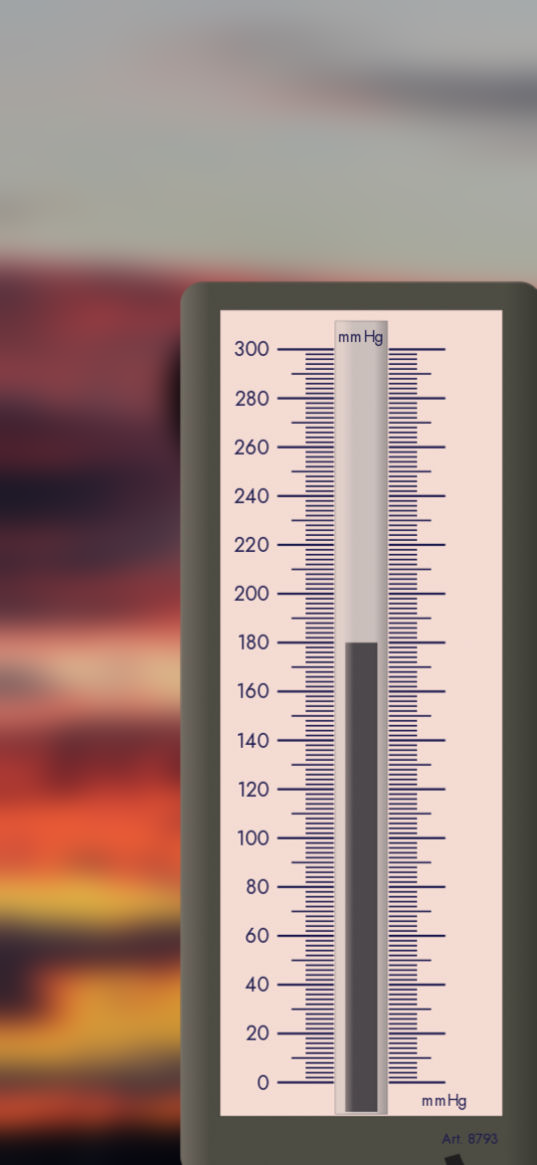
180 mmHg
